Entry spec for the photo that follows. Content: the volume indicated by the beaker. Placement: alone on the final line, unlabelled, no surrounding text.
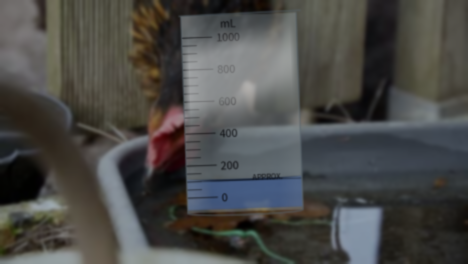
100 mL
